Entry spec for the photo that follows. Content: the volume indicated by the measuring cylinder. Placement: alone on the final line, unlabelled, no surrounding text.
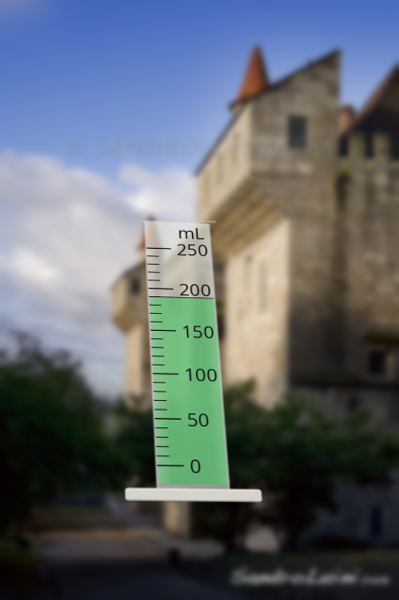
190 mL
